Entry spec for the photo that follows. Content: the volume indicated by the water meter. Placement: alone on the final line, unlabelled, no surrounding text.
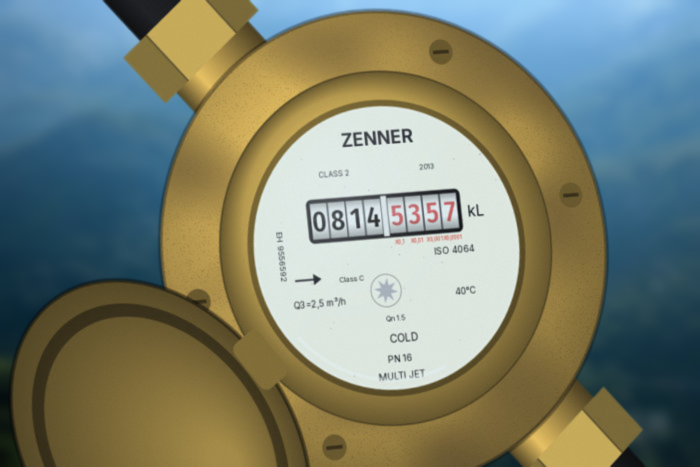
814.5357 kL
